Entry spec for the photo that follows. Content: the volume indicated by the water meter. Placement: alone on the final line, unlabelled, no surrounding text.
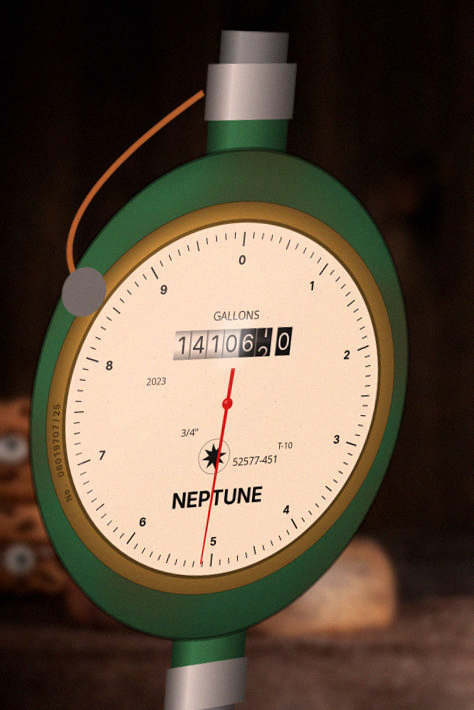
1410615.1 gal
